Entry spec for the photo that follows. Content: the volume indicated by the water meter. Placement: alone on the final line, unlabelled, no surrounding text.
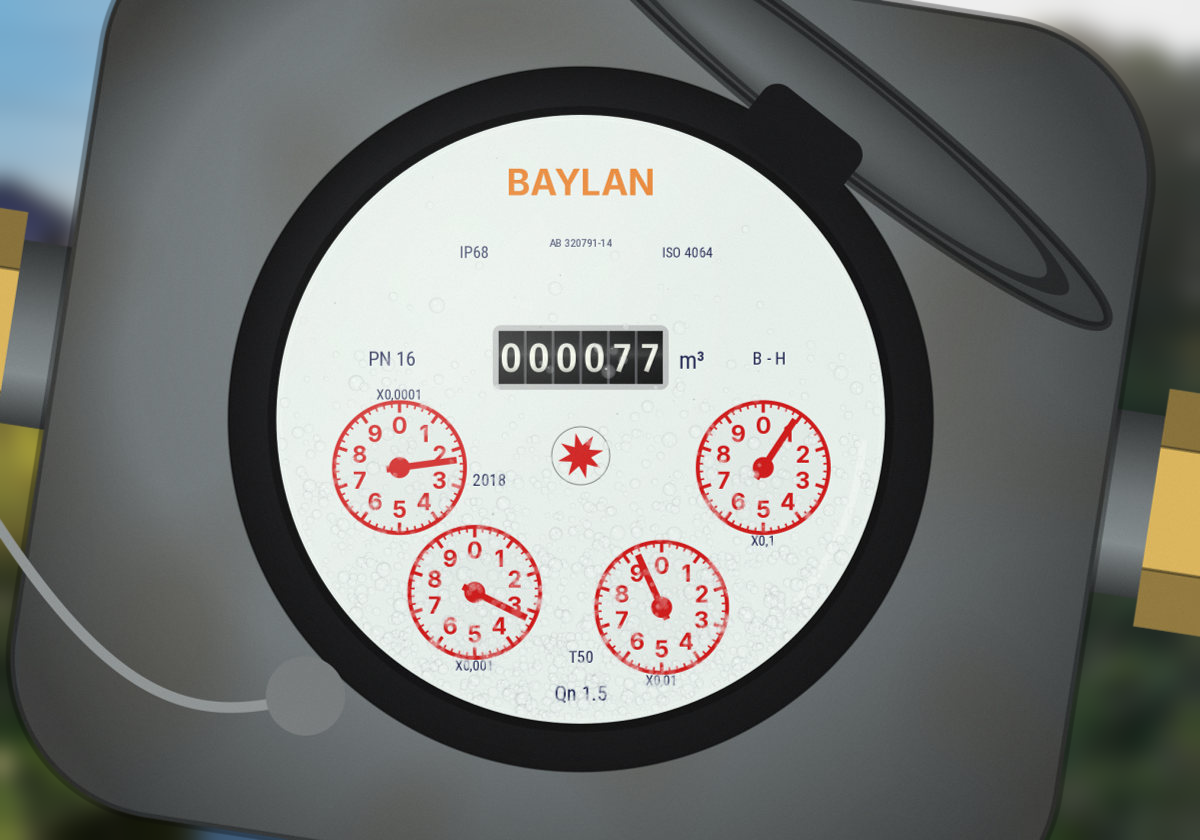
77.0932 m³
